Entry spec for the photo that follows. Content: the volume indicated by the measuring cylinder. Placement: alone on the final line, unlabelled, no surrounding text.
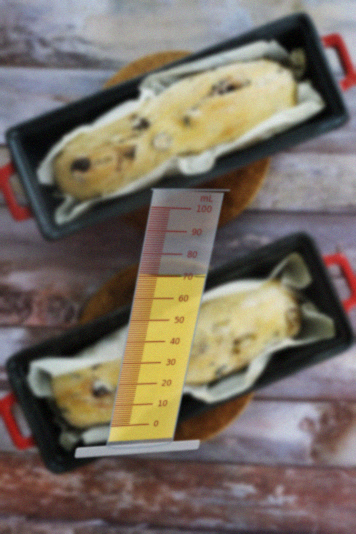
70 mL
